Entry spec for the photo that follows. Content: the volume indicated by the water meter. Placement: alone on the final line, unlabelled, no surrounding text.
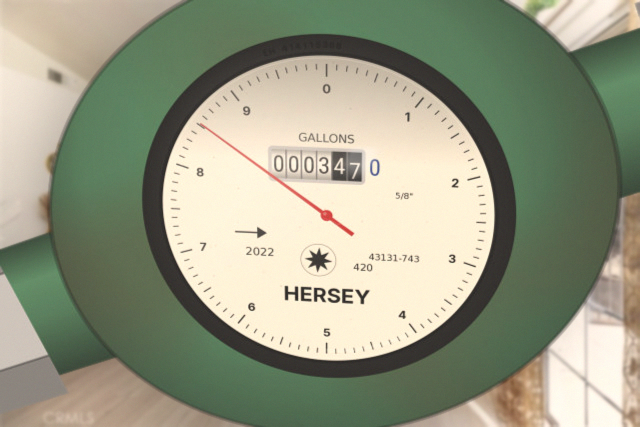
3468.5 gal
